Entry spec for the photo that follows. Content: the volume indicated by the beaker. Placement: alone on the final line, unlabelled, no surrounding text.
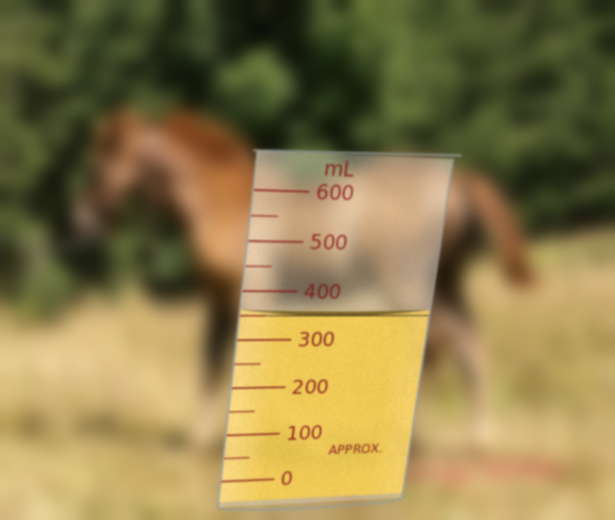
350 mL
